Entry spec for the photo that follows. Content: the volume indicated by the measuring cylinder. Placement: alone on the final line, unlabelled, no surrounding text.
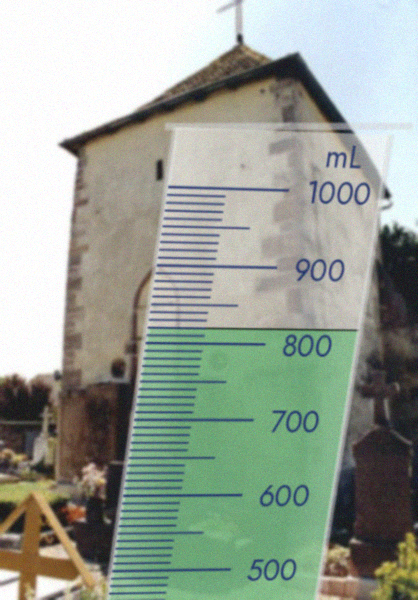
820 mL
